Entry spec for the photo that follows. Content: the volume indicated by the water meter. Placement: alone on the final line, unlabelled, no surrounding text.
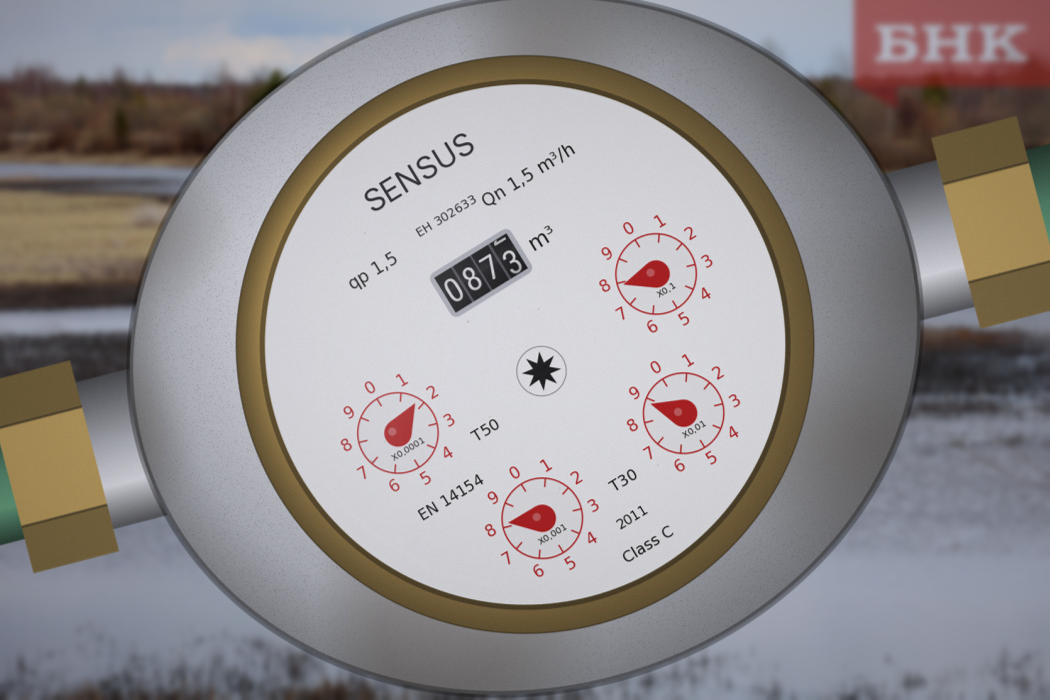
872.7881 m³
